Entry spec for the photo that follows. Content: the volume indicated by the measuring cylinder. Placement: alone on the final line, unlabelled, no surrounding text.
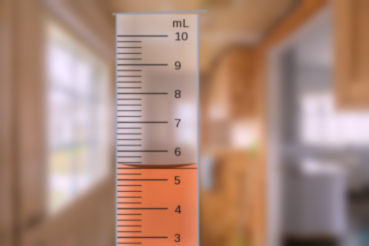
5.4 mL
